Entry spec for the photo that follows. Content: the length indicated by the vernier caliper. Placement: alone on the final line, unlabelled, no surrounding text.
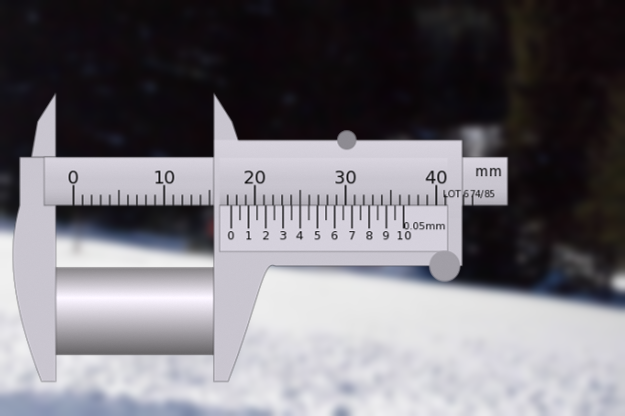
17.4 mm
